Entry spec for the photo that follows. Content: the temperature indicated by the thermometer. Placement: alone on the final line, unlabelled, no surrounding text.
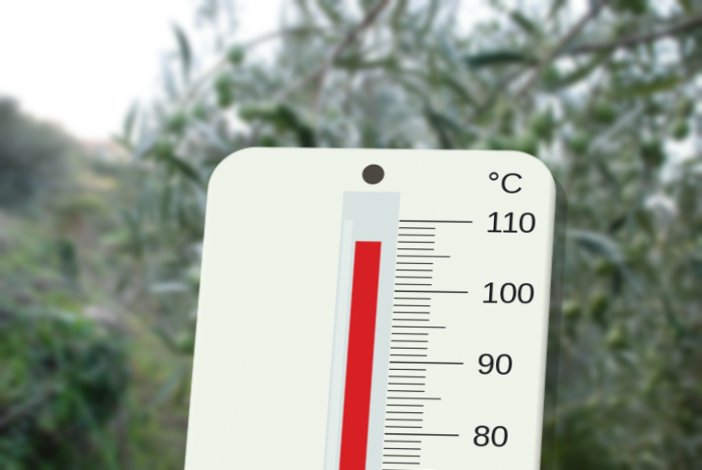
107 °C
